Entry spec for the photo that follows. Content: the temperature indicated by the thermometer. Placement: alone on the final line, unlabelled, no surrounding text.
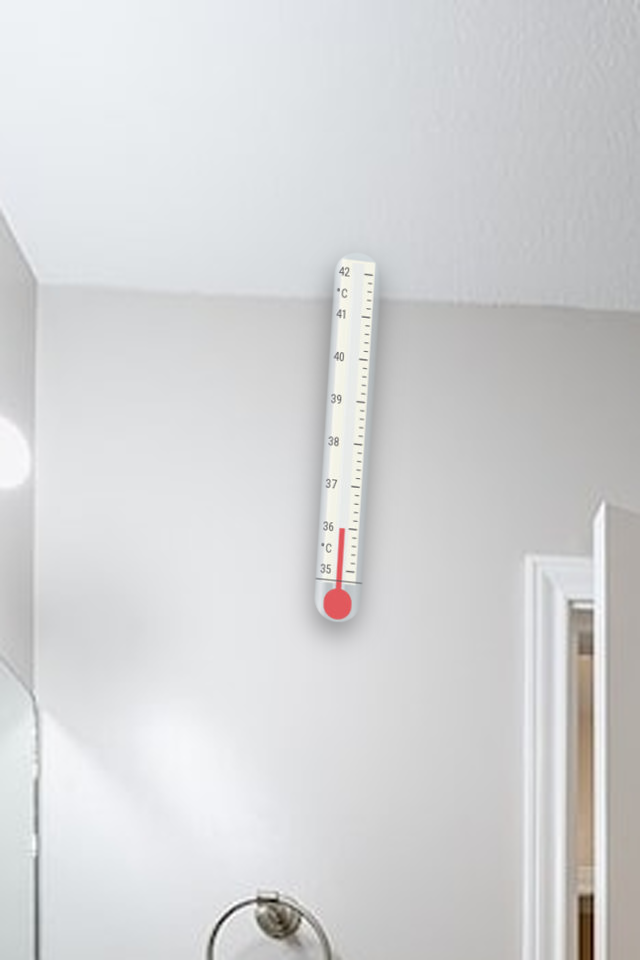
36 °C
